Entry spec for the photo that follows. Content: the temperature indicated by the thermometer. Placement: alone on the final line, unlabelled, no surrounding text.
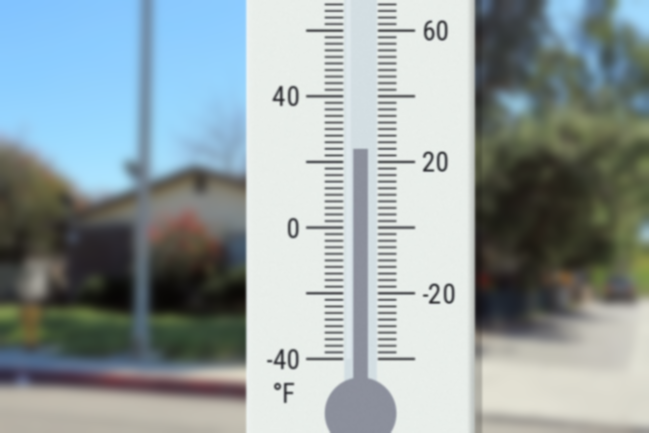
24 °F
